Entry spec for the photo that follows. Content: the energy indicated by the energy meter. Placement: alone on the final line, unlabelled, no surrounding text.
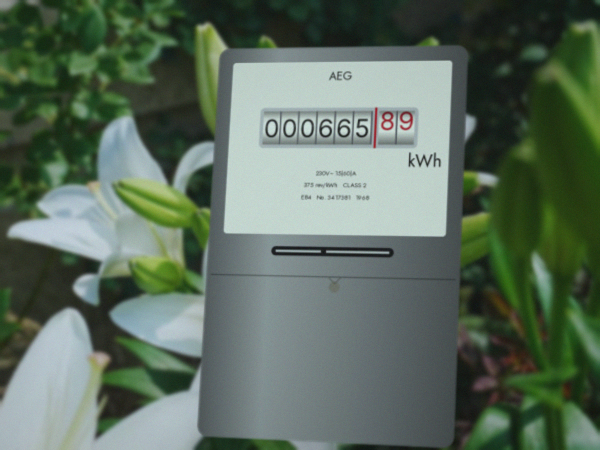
665.89 kWh
